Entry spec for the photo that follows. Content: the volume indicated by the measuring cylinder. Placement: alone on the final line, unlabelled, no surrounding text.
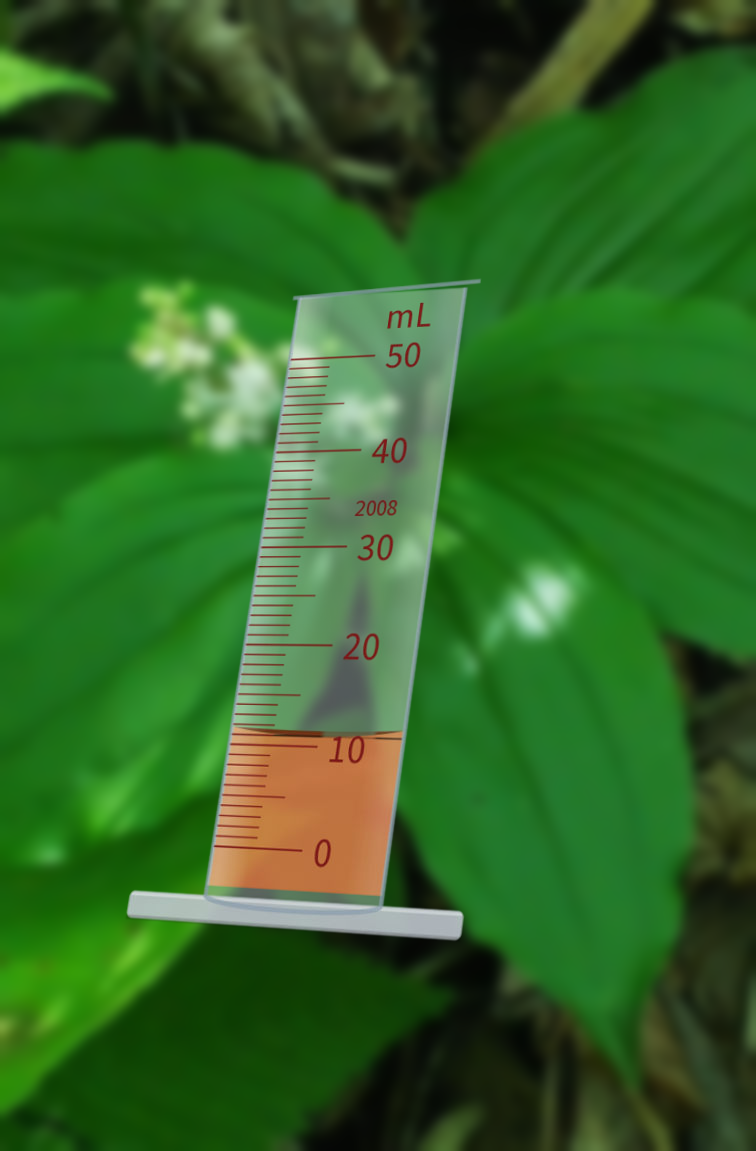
11 mL
